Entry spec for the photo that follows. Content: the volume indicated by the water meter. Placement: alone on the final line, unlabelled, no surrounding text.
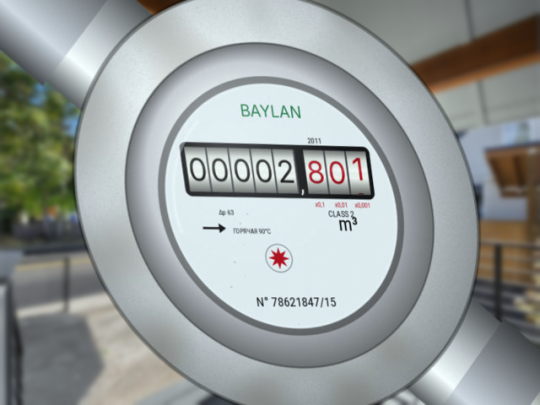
2.801 m³
